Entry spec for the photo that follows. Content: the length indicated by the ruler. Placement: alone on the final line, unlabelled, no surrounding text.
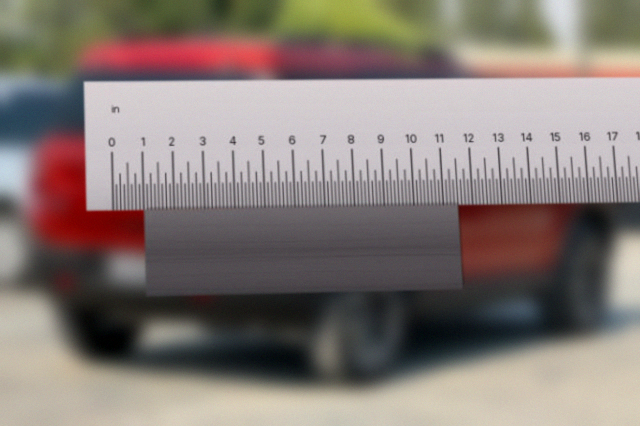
10.5 in
